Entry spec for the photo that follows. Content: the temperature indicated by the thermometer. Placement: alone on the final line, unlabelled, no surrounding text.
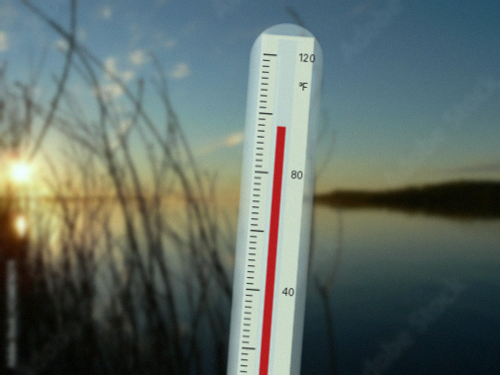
96 °F
